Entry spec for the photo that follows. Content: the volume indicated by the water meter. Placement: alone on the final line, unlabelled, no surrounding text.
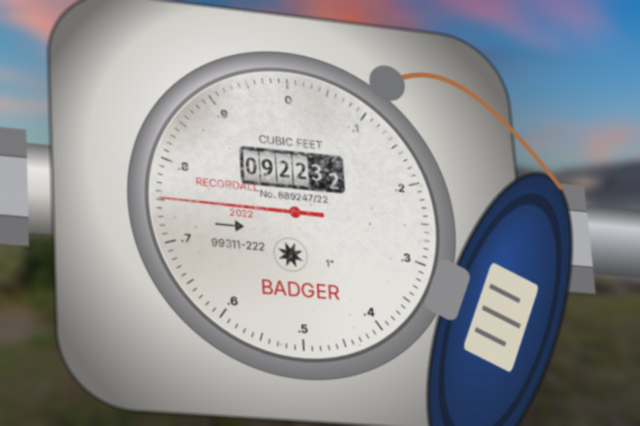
92231.75 ft³
